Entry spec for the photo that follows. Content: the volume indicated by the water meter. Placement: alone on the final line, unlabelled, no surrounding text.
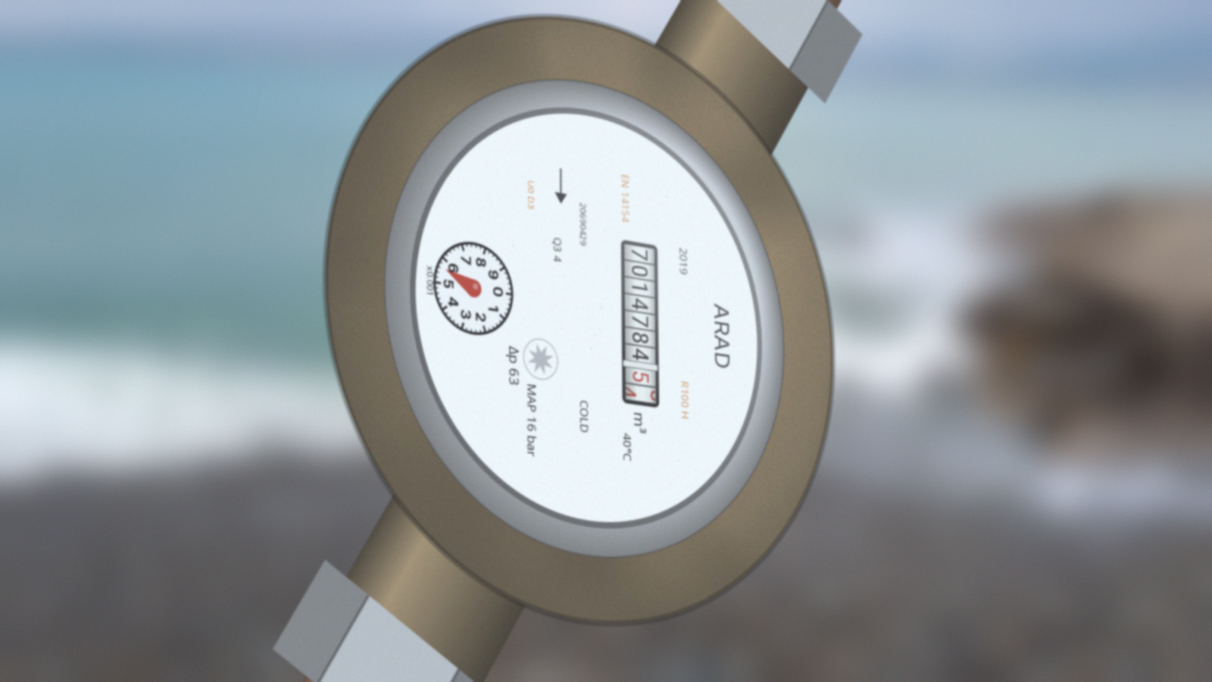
7014784.535 m³
